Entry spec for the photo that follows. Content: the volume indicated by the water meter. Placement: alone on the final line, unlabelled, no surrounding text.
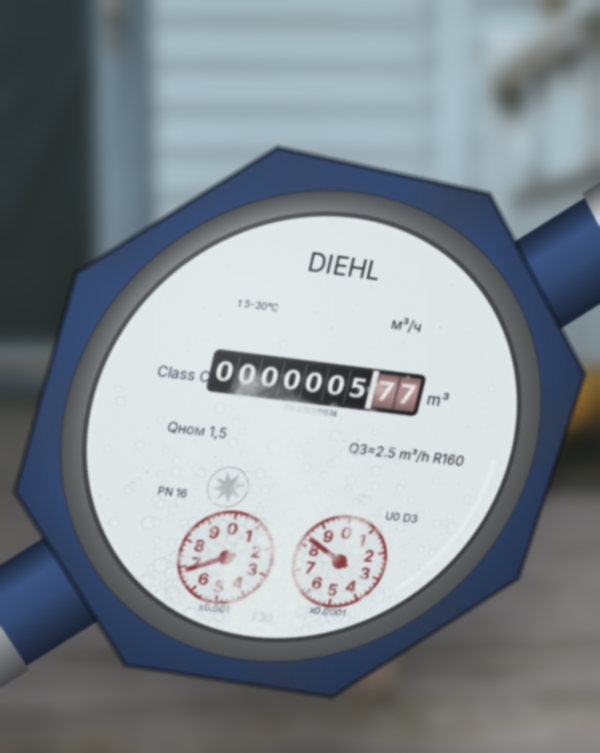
5.7768 m³
